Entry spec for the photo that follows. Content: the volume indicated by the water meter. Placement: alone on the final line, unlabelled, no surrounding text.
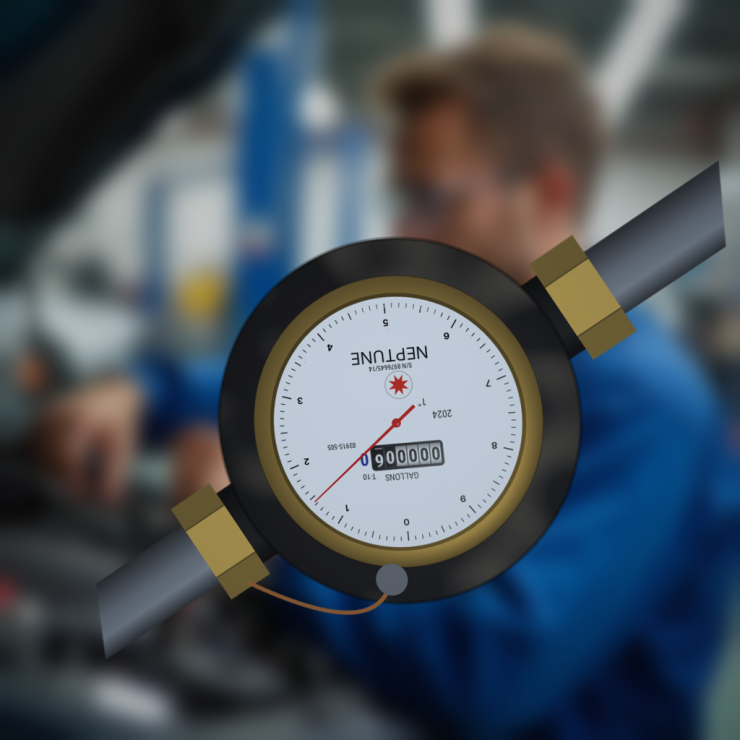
61.4 gal
